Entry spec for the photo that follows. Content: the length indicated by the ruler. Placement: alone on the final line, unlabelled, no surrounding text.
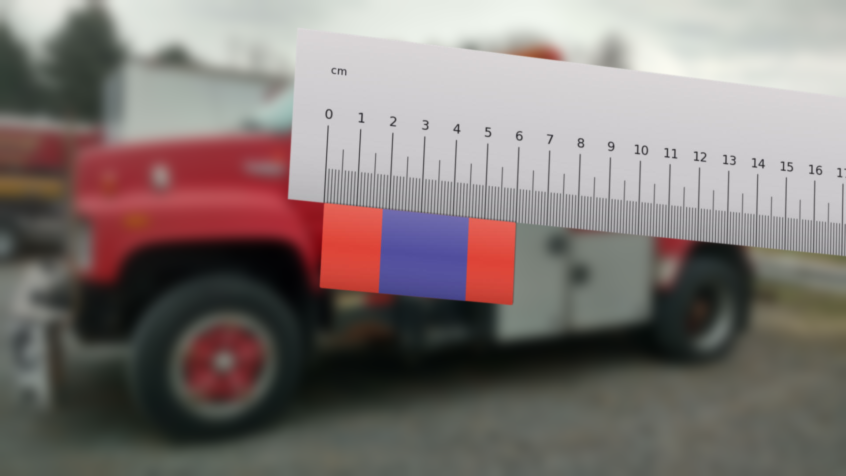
6 cm
